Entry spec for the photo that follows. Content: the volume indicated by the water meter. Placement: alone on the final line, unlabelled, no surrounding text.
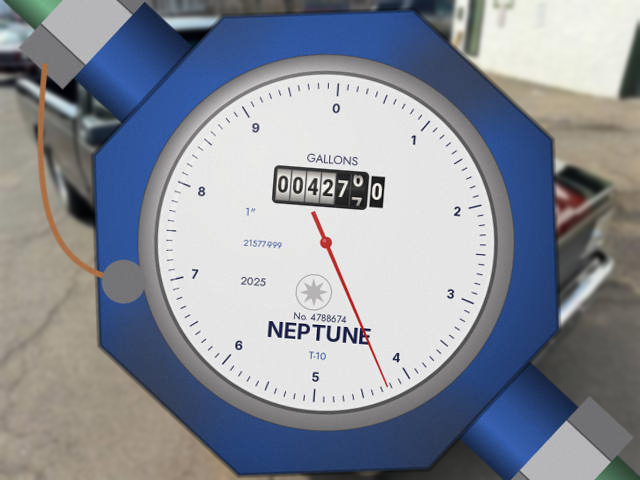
42764.2 gal
